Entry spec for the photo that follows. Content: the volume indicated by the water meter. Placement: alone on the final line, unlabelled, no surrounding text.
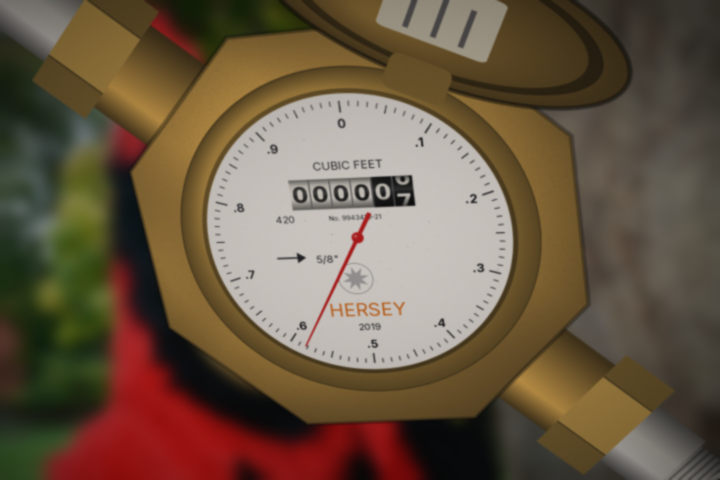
6.58 ft³
